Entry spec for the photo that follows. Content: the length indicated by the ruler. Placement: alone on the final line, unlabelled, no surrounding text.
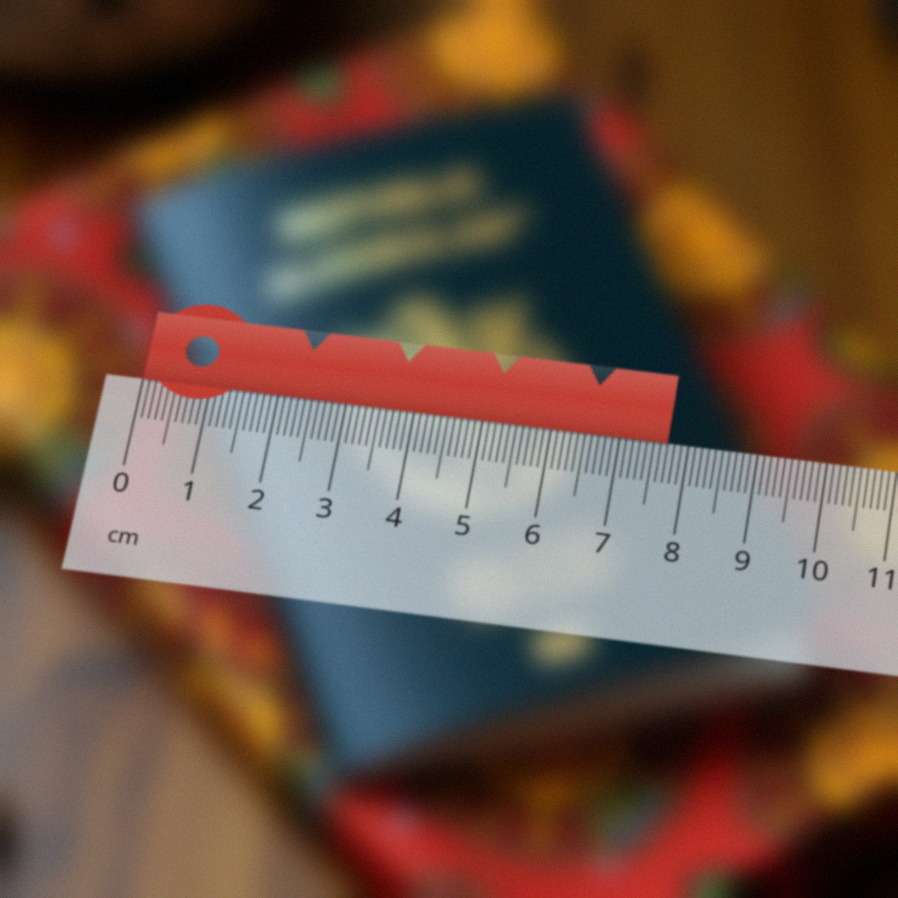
7.7 cm
